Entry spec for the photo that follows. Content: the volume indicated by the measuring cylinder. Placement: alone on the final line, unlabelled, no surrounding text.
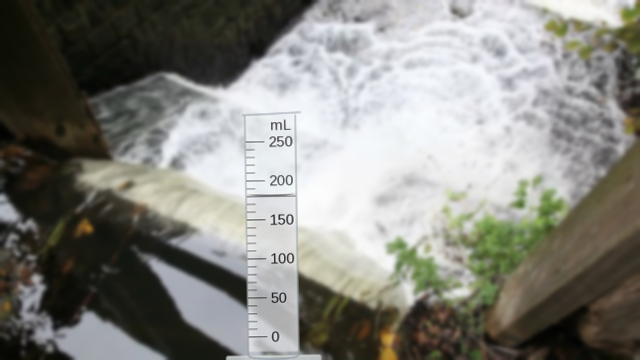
180 mL
